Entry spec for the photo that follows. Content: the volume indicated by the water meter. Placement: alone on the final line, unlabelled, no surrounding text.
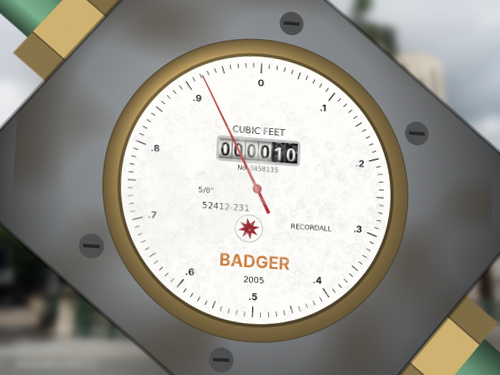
9.92 ft³
